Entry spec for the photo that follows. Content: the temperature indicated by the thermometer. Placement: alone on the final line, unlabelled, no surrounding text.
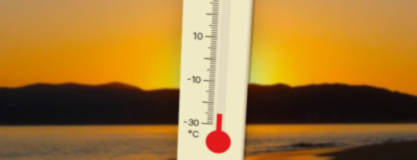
-25 °C
